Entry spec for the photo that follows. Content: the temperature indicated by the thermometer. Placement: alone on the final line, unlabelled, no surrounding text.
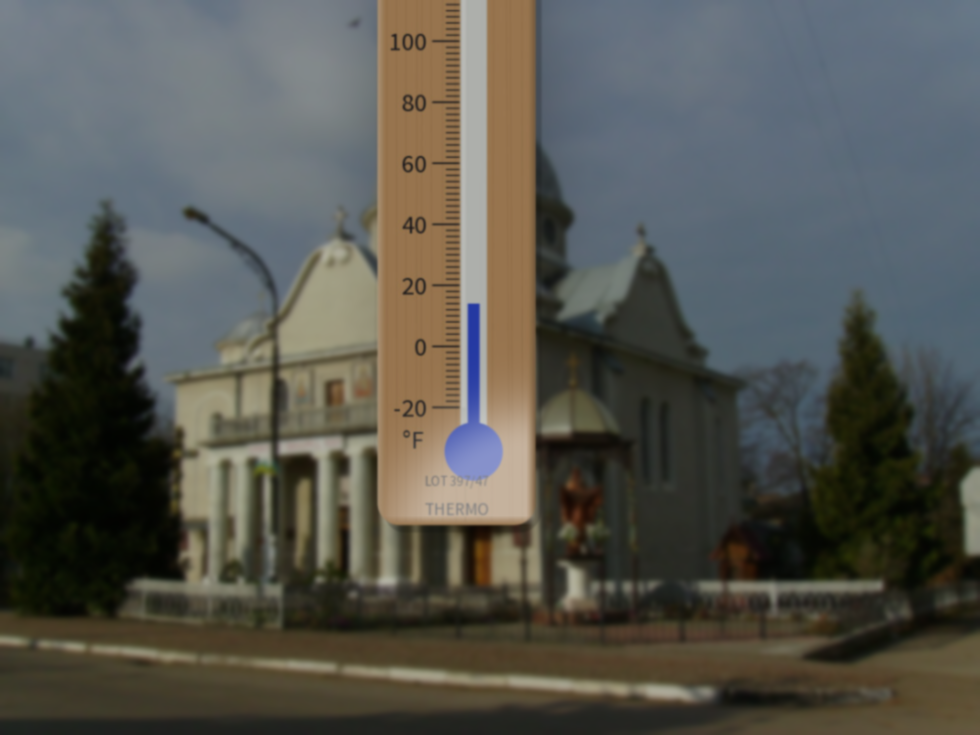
14 °F
